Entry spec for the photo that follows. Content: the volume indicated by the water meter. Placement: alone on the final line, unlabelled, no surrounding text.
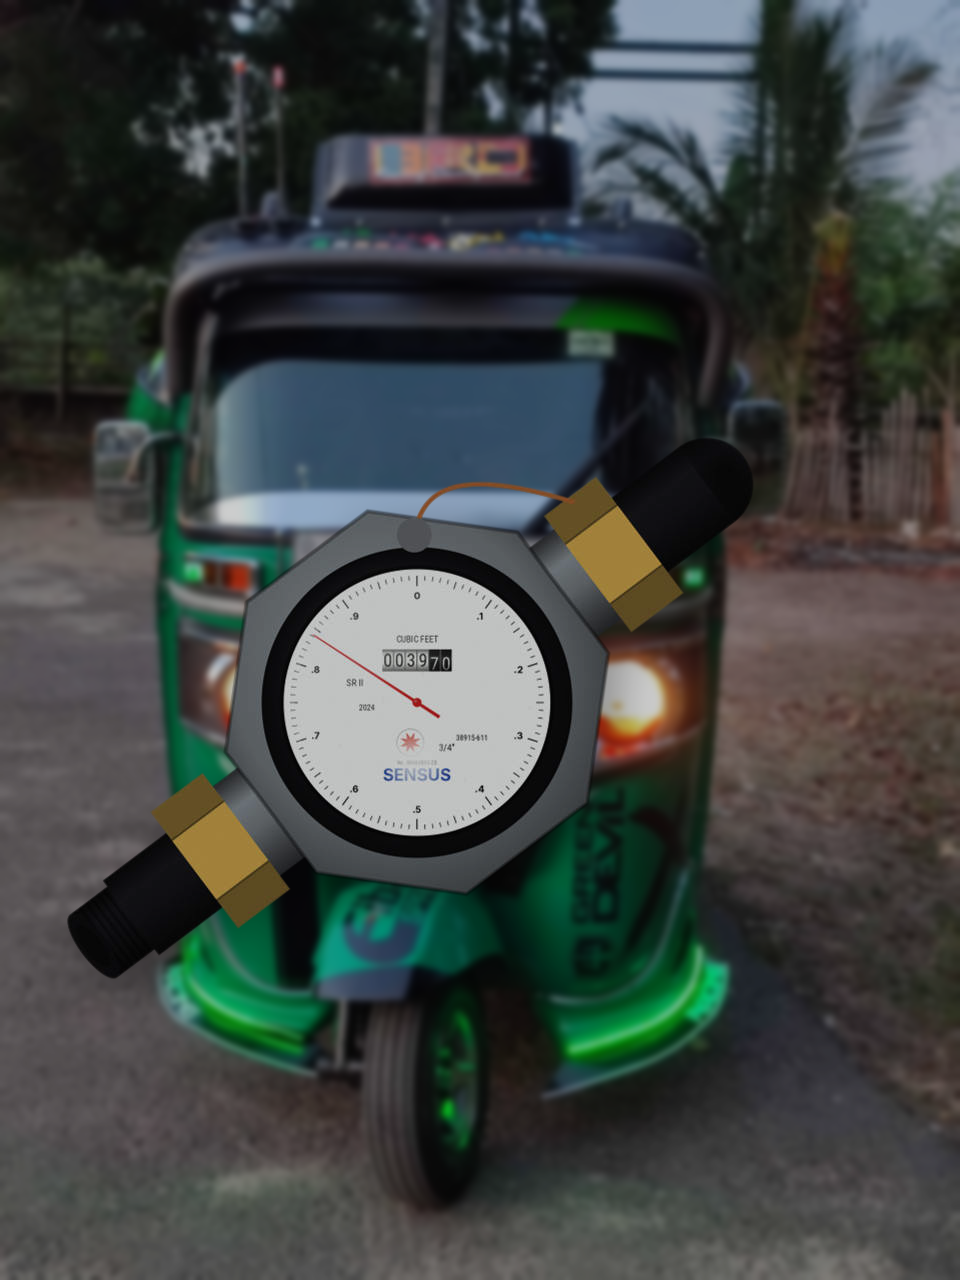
3969.84 ft³
